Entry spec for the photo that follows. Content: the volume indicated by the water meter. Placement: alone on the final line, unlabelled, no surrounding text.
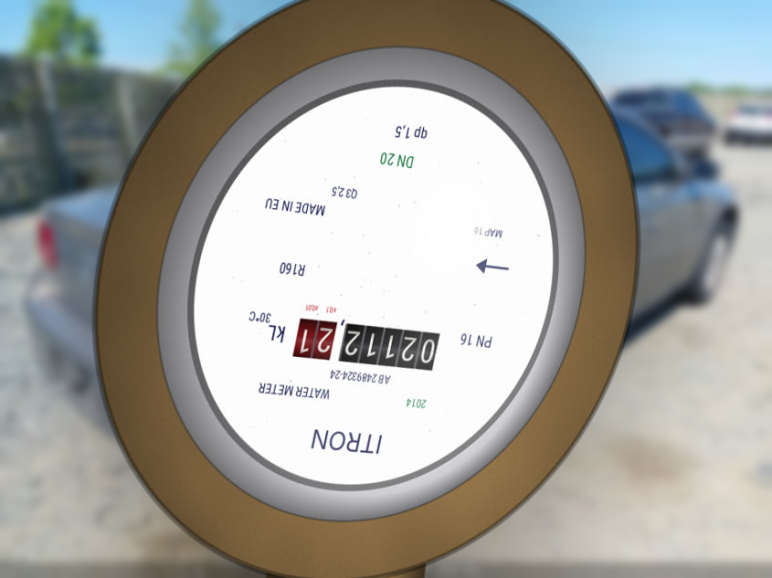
2112.21 kL
